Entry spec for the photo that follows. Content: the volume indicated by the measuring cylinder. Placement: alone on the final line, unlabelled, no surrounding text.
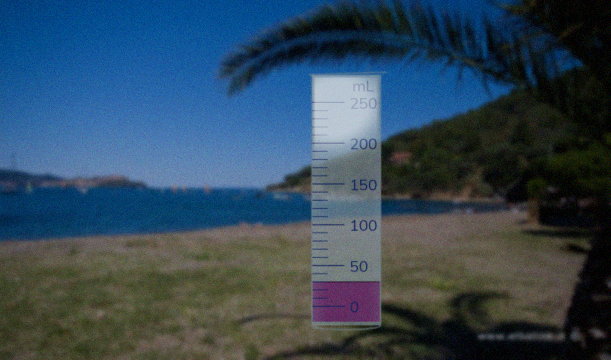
30 mL
